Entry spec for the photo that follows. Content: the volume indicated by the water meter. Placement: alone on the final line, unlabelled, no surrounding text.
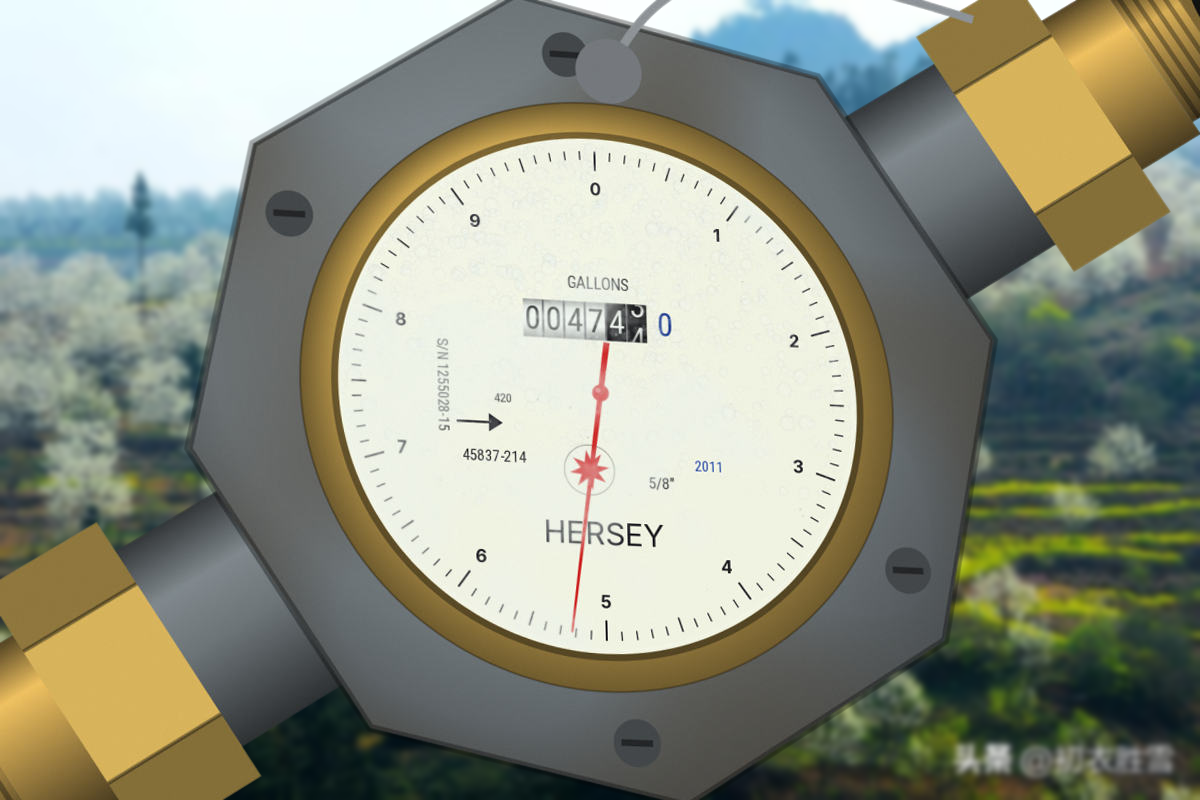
47435.2 gal
